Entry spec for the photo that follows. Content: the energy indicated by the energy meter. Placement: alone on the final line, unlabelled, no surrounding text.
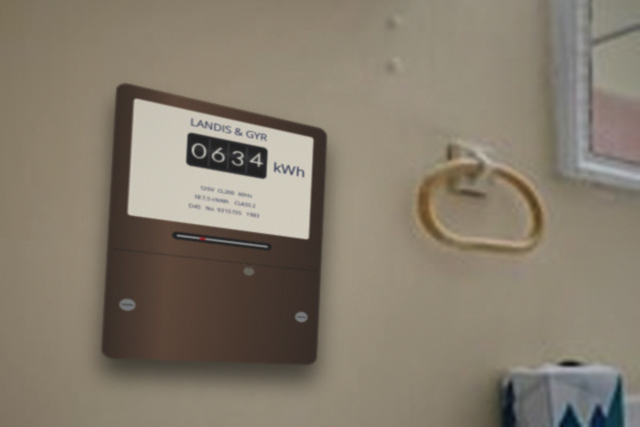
634 kWh
